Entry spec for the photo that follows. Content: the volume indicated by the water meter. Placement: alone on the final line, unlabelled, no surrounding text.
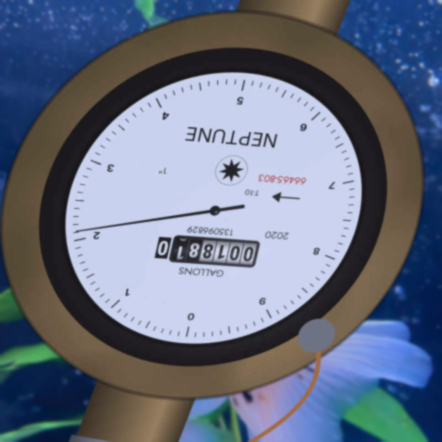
18812.1 gal
